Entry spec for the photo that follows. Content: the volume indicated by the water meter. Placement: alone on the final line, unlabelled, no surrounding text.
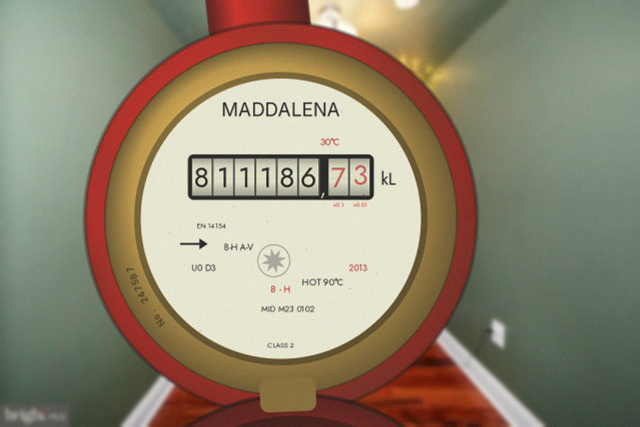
811186.73 kL
